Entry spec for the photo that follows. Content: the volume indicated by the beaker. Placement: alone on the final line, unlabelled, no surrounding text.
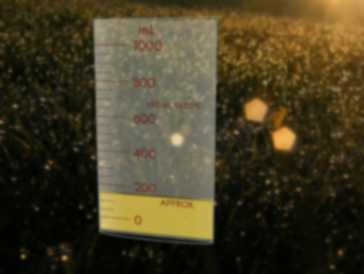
150 mL
